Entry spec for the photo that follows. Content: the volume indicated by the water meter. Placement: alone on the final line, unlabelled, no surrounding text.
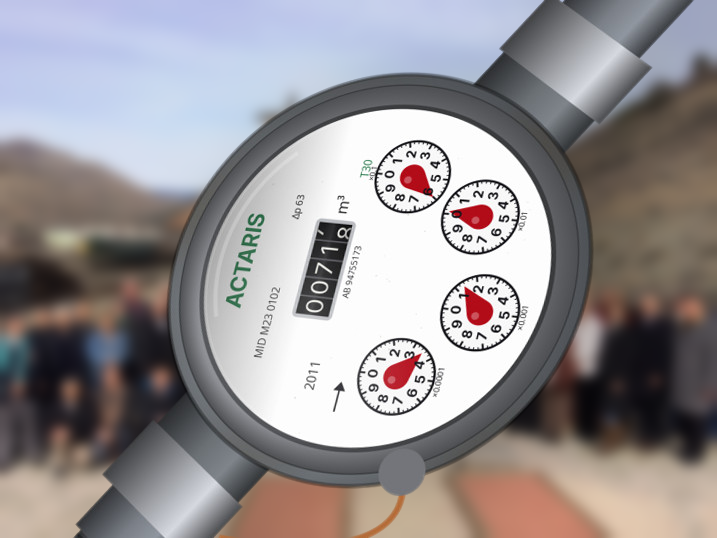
717.6013 m³
